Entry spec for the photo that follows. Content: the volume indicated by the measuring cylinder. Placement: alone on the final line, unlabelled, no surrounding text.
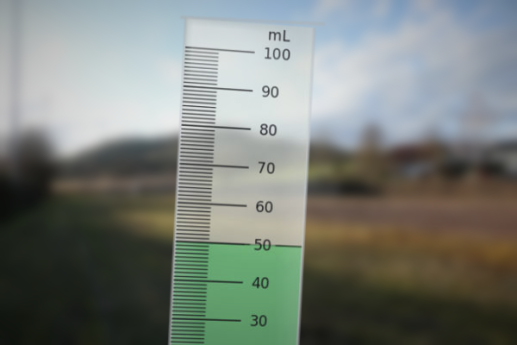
50 mL
